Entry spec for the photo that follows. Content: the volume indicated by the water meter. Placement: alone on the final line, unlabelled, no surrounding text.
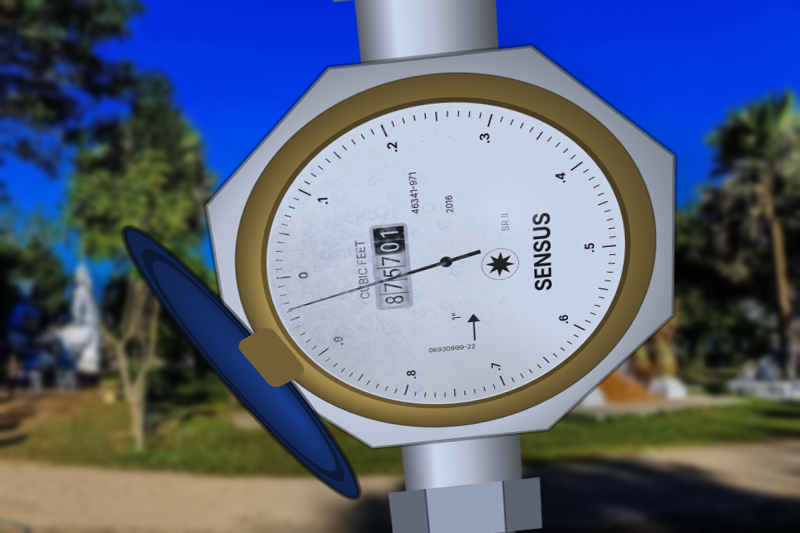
875700.96 ft³
